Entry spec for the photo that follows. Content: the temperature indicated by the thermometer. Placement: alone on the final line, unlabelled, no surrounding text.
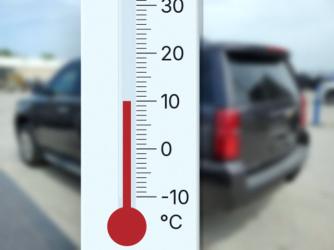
10 °C
